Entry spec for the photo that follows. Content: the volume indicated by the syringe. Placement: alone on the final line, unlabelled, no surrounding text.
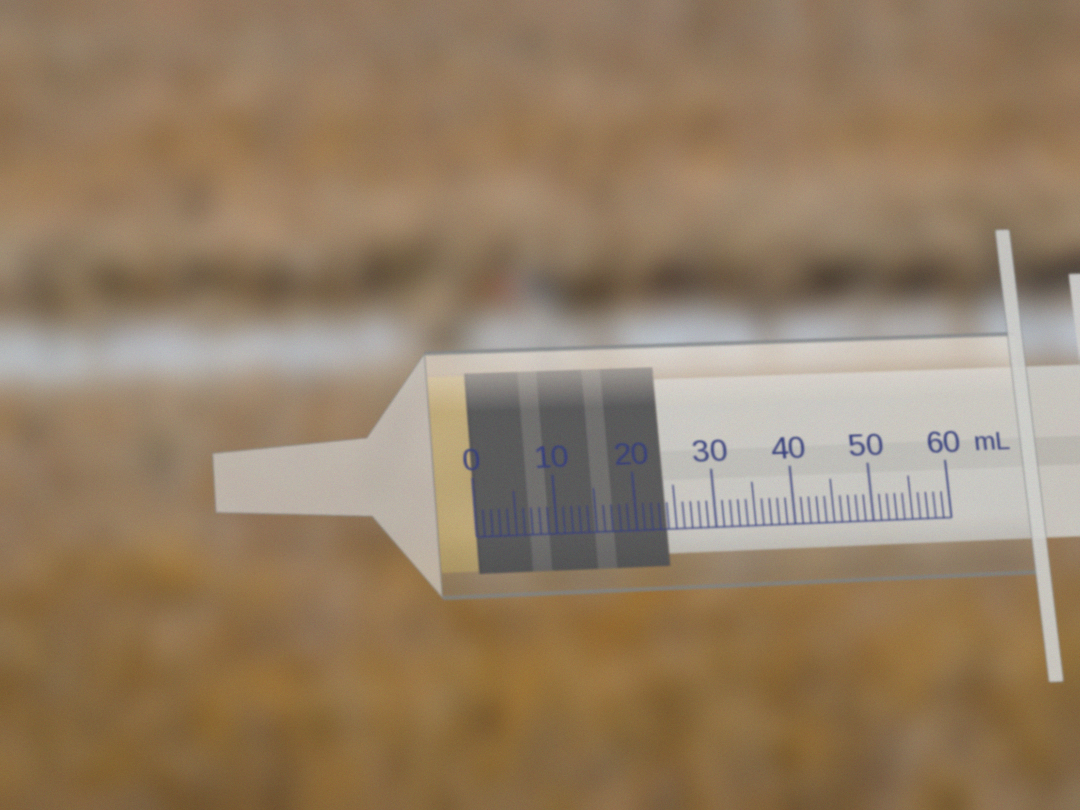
0 mL
